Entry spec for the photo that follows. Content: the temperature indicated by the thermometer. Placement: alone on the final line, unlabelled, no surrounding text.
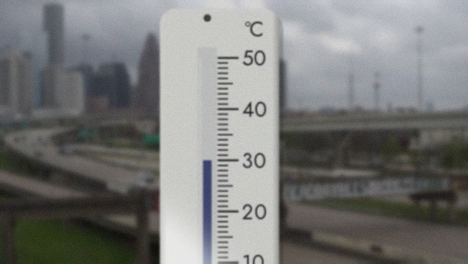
30 °C
